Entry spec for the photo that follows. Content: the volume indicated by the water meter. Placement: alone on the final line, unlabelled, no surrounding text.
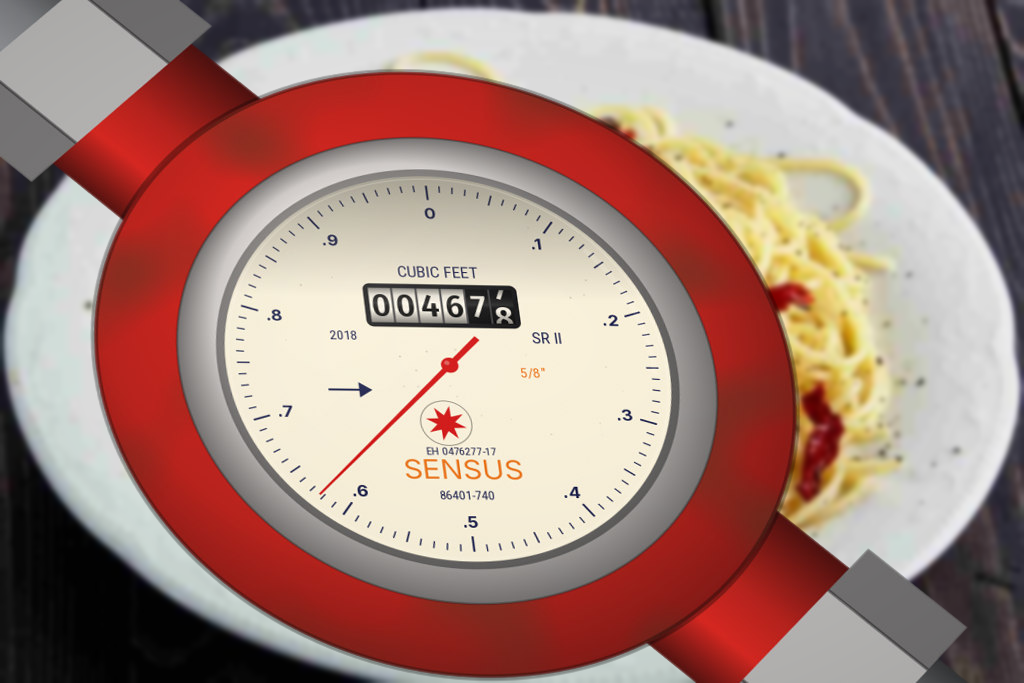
4677.62 ft³
